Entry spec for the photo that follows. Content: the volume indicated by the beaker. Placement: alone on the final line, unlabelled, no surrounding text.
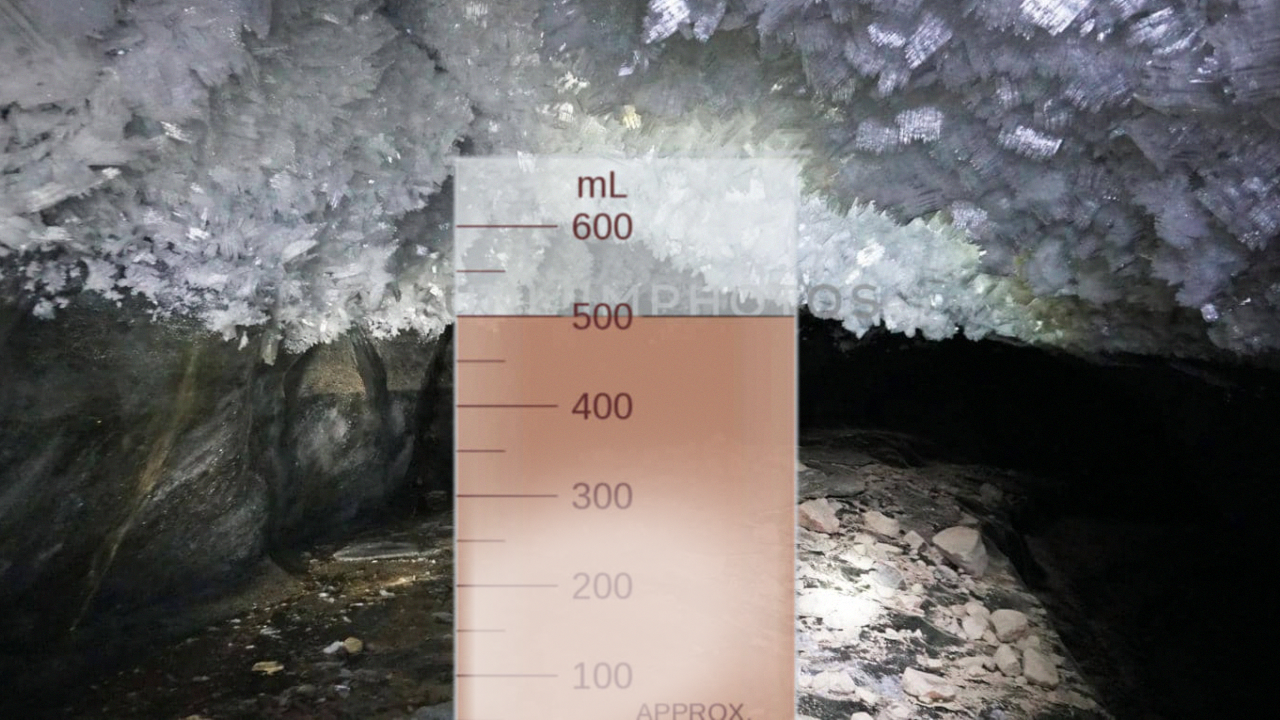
500 mL
